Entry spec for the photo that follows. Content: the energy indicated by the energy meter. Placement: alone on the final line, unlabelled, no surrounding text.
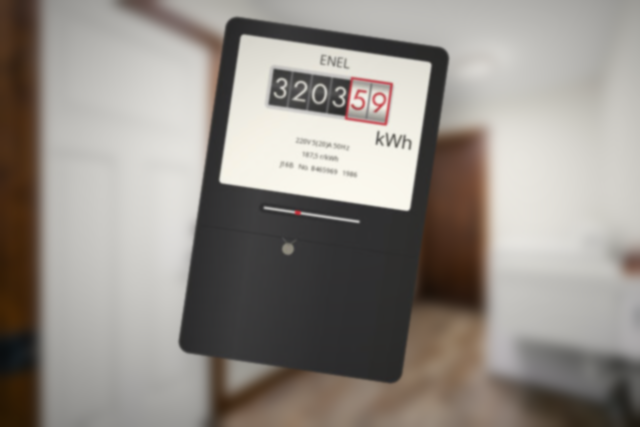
3203.59 kWh
